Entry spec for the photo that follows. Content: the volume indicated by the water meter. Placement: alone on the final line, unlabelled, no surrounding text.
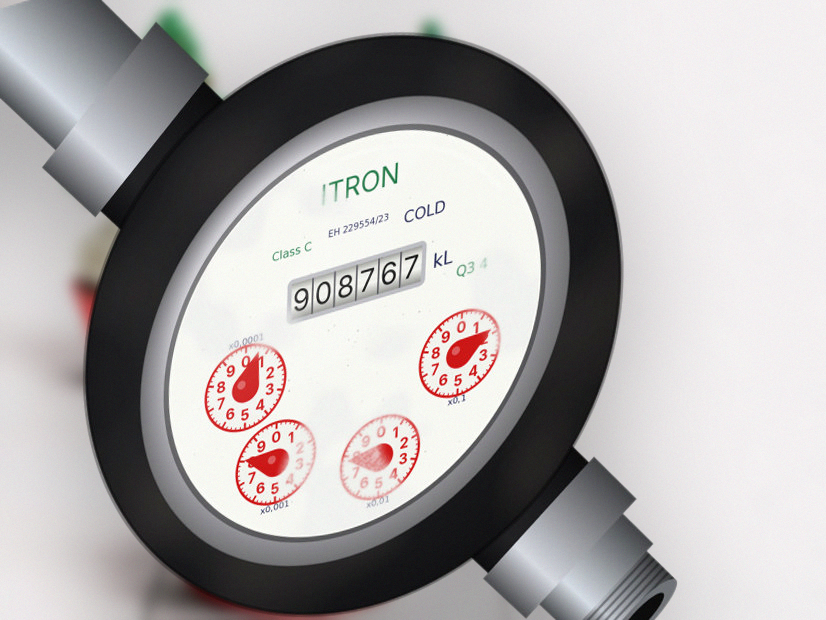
908767.1780 kL
